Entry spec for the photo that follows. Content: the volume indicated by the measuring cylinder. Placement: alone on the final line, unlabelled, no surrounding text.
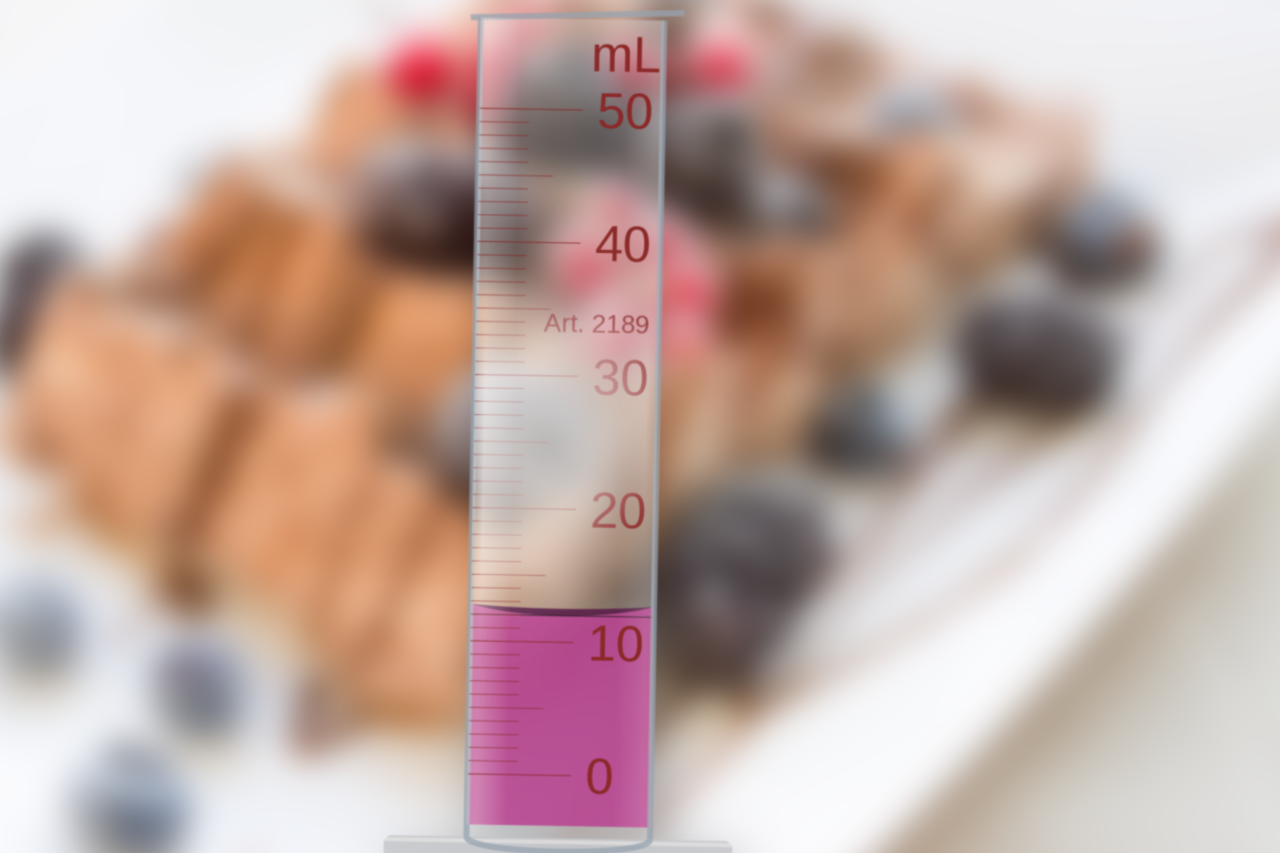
12 mL
